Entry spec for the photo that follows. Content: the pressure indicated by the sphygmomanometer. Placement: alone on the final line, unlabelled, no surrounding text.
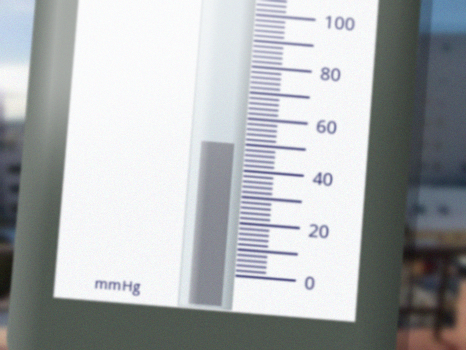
50 mmHg
